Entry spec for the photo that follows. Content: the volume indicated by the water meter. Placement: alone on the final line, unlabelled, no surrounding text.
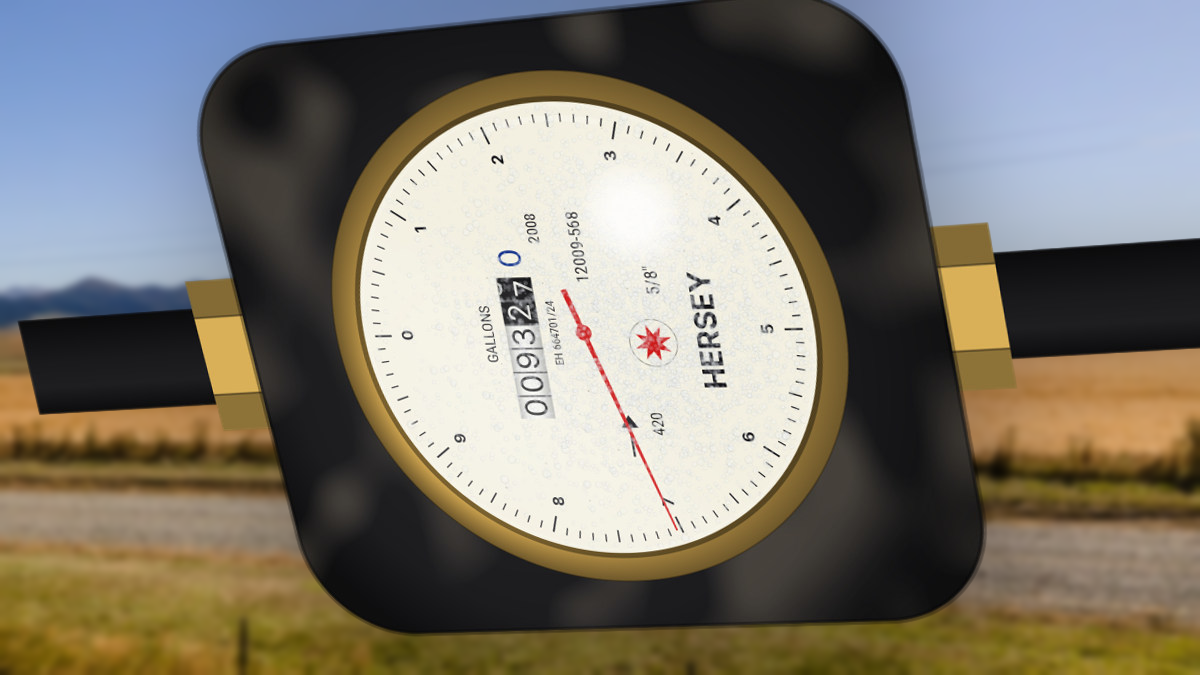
93267.0 gal
